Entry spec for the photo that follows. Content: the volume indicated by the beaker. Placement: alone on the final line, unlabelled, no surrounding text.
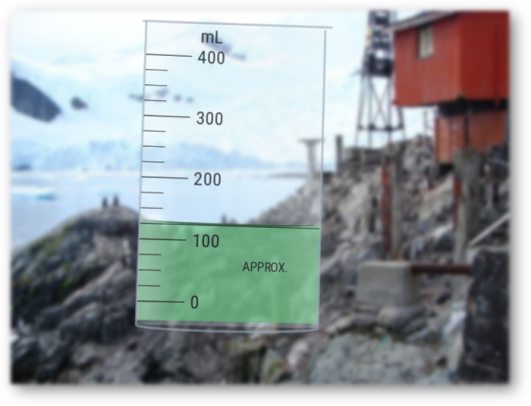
125 mL
